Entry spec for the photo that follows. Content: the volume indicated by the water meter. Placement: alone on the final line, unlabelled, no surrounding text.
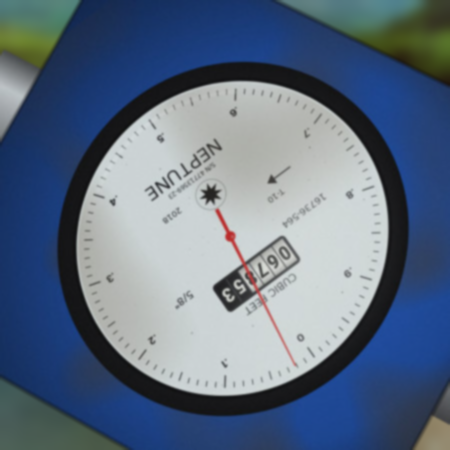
67853.02 ft³
